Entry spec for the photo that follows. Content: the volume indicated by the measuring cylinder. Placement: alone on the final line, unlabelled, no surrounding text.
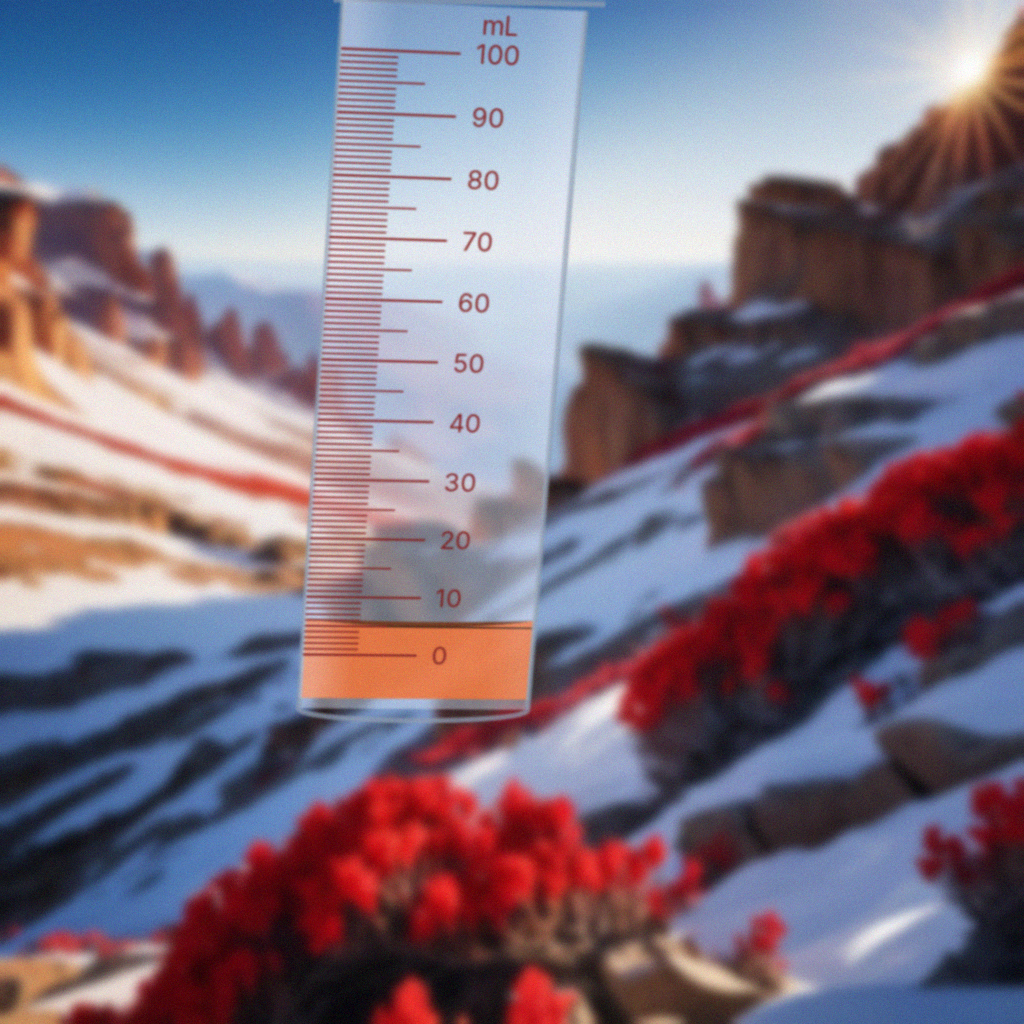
5 mL
